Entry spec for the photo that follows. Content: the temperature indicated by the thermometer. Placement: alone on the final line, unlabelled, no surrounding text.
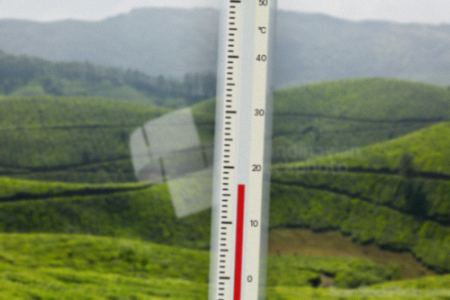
17 °C
